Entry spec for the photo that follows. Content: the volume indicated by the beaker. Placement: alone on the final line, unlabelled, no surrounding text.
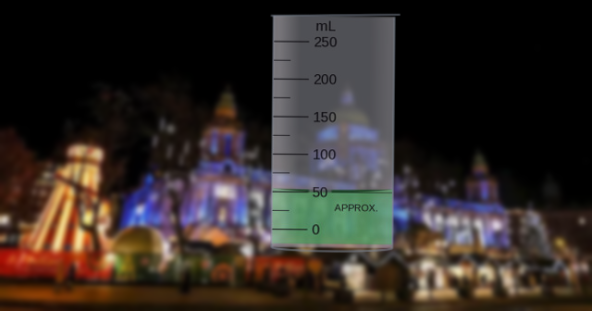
50 mL
